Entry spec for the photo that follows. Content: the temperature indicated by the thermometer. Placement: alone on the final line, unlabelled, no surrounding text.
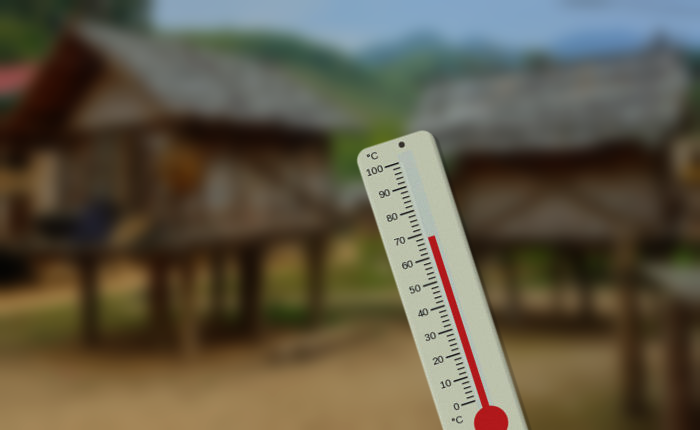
68 °C
